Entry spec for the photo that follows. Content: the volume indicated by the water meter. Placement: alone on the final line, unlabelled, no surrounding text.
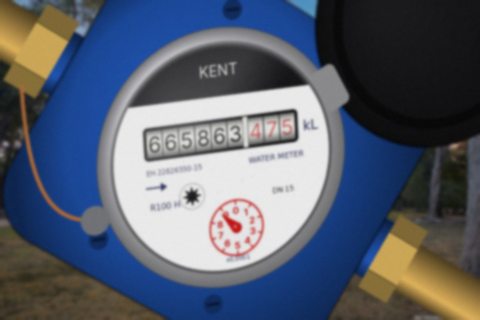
665863.4758 kL
